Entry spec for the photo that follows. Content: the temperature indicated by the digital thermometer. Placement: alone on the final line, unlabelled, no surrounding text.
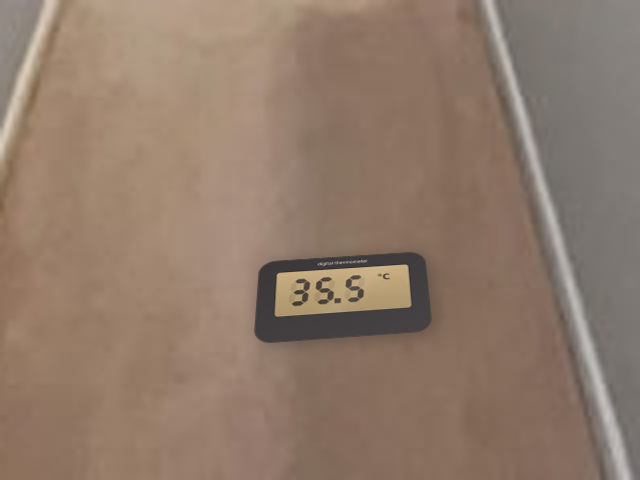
35.5 °C
